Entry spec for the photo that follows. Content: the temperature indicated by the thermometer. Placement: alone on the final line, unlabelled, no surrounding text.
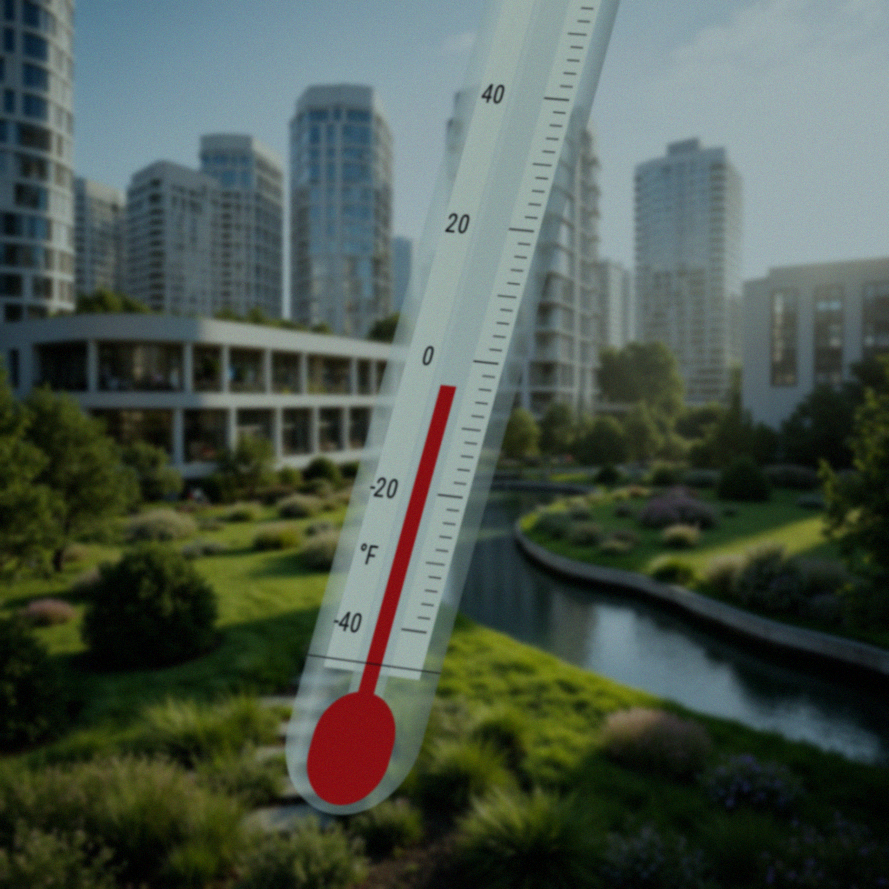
-4 °F
